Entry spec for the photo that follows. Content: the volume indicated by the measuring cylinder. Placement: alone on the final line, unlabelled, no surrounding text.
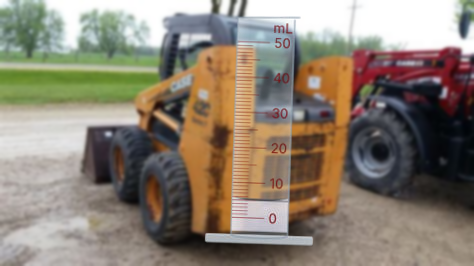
5 mL
